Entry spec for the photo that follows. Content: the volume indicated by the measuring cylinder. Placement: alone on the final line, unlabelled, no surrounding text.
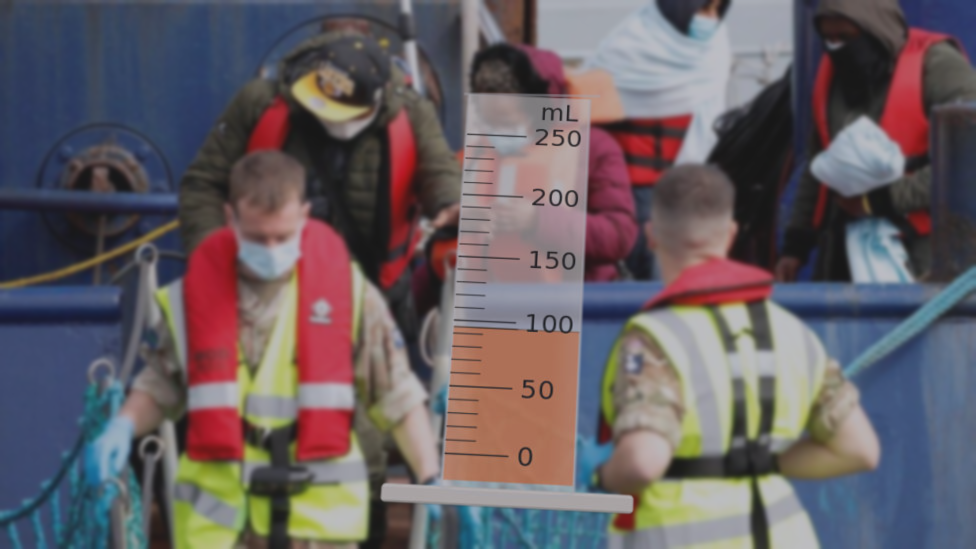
95 mL
